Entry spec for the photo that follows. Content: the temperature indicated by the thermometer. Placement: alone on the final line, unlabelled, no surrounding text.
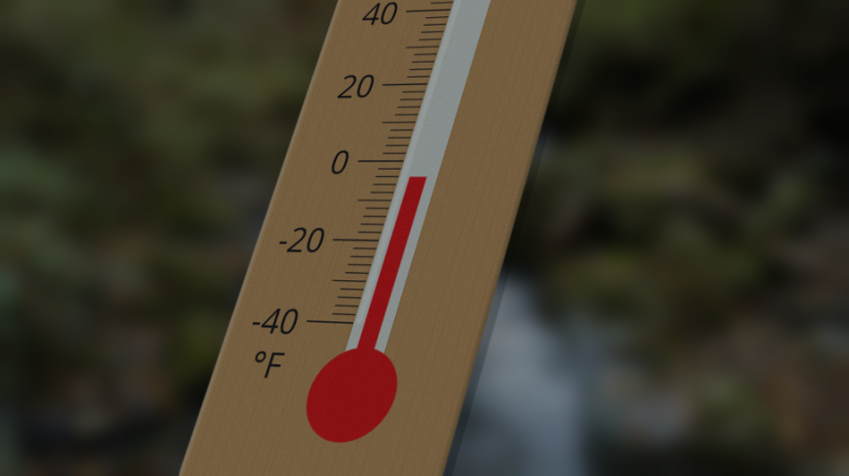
-4 °F
